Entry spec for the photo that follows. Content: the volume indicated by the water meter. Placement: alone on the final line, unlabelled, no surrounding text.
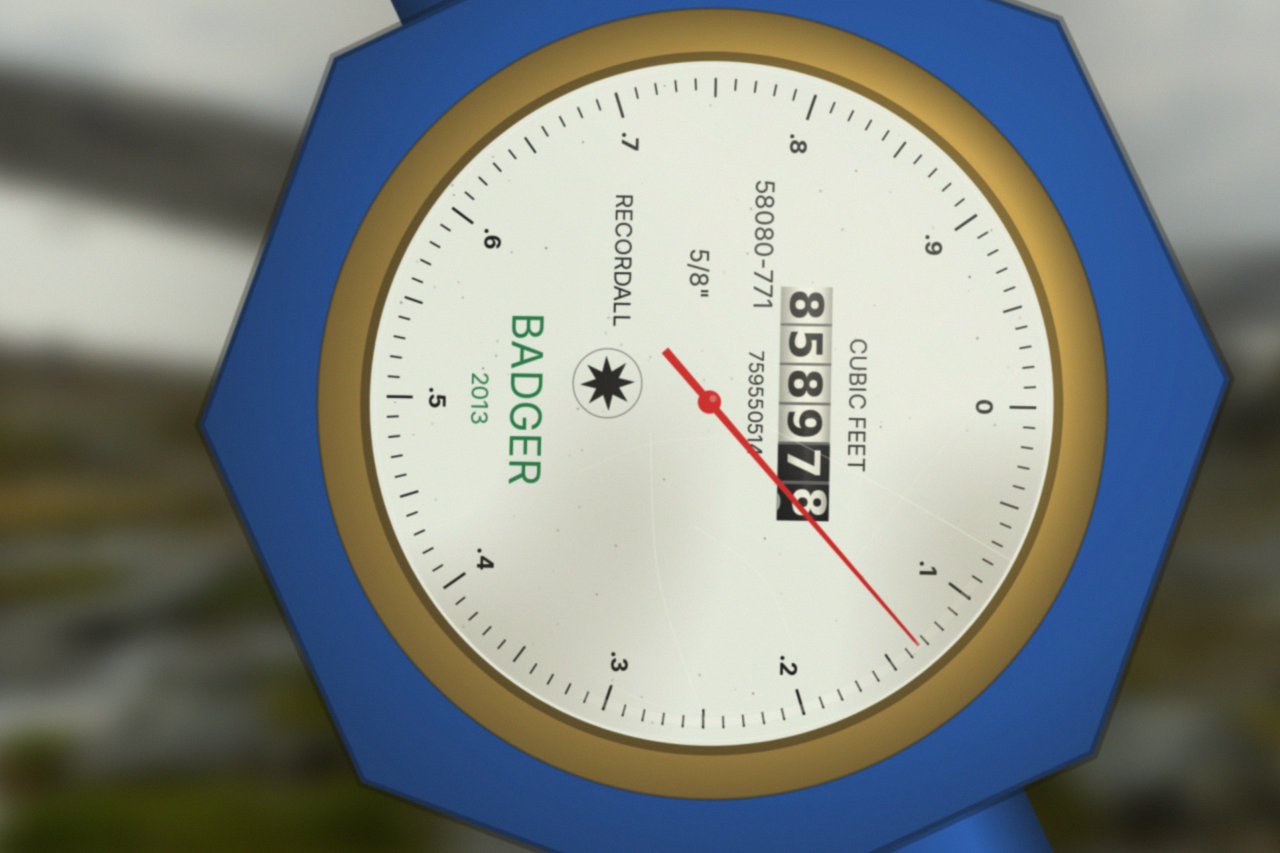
858978.13 ft³
